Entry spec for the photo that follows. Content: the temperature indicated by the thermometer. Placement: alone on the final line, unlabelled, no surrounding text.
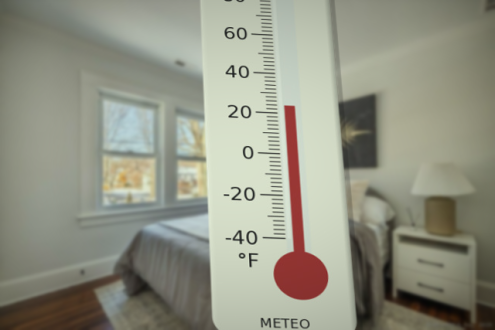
24 °F
